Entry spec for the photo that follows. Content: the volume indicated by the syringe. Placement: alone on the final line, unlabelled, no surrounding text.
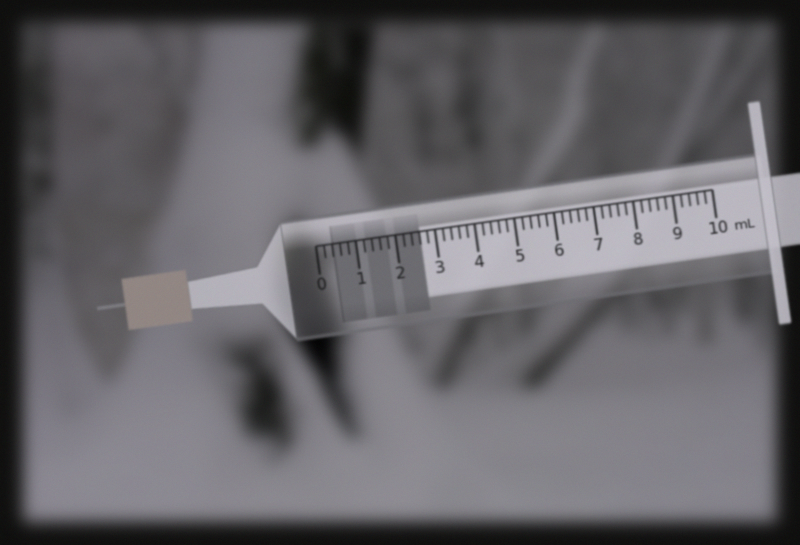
0.4 mL
